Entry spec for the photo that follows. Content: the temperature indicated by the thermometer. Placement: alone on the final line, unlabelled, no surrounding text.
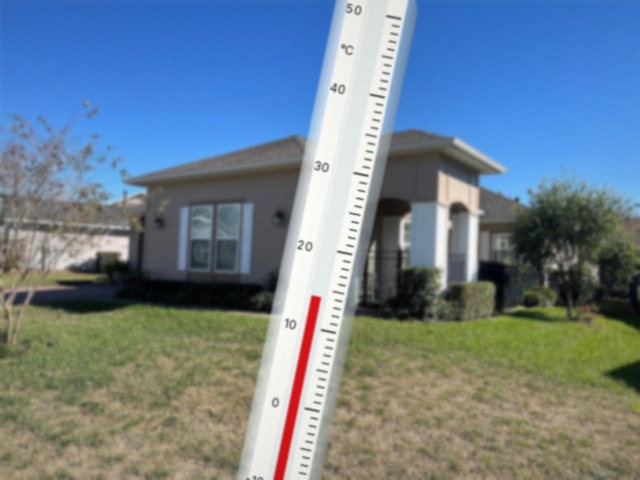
14 °C
